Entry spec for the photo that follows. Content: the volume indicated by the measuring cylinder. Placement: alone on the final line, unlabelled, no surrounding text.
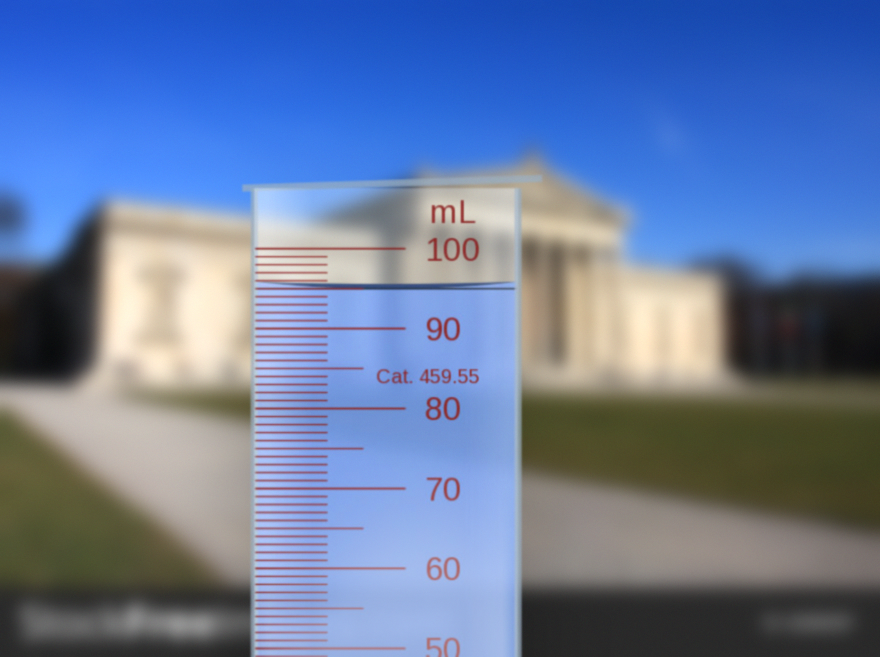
95 mL
